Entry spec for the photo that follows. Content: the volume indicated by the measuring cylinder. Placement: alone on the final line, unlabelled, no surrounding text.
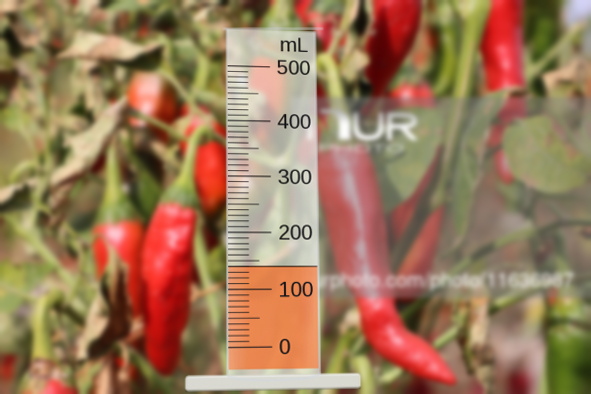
140 mL
